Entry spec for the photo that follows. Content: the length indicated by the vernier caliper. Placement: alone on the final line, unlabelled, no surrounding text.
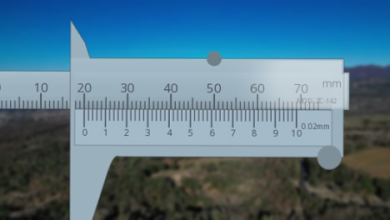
20.0 mm
